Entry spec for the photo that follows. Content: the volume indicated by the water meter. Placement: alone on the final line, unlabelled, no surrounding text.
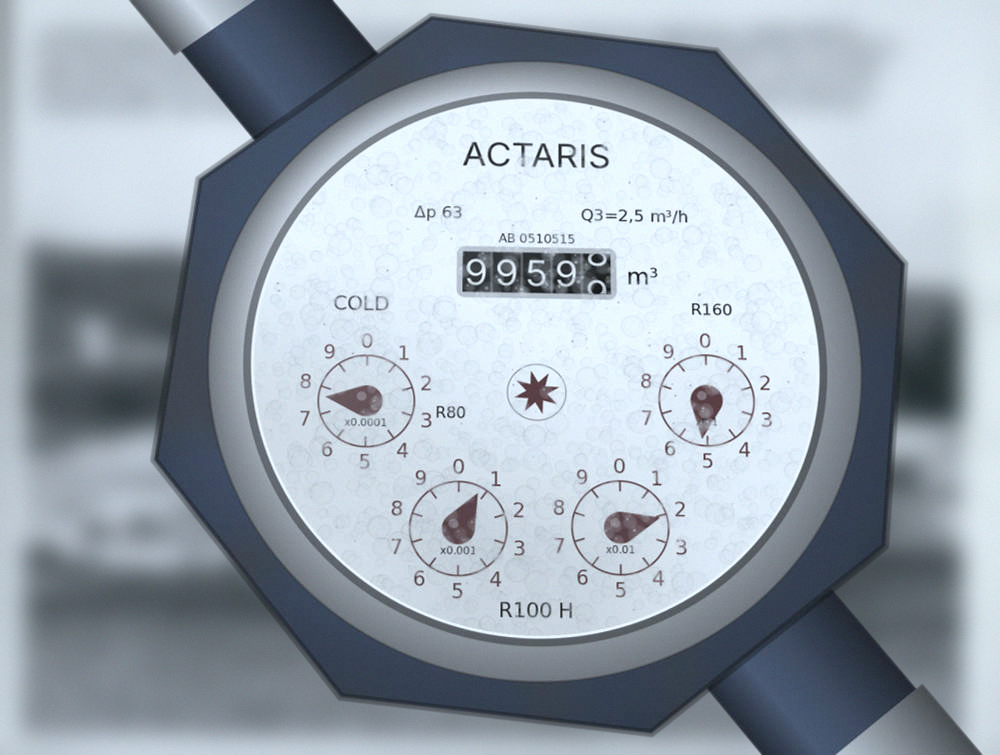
99598.5207 m³
